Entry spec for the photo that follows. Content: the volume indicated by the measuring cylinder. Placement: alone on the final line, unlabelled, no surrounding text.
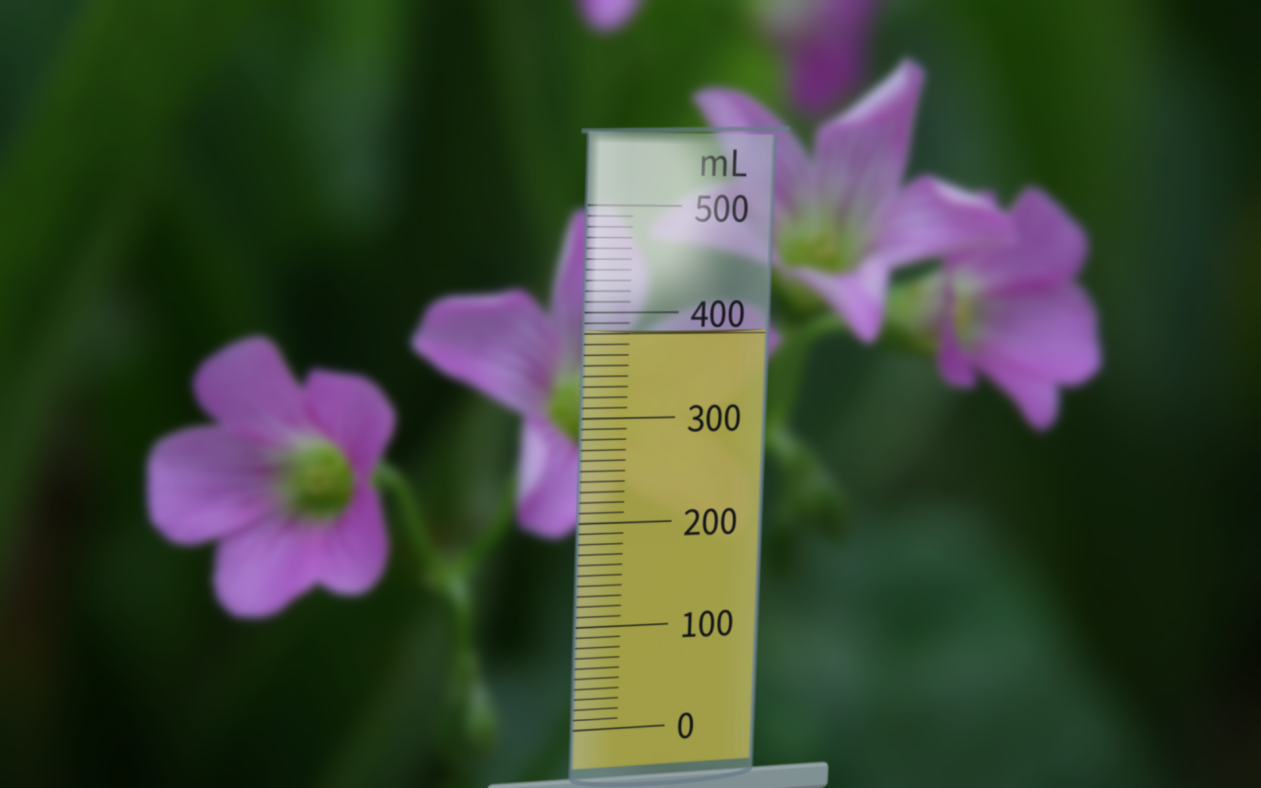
380 mL
